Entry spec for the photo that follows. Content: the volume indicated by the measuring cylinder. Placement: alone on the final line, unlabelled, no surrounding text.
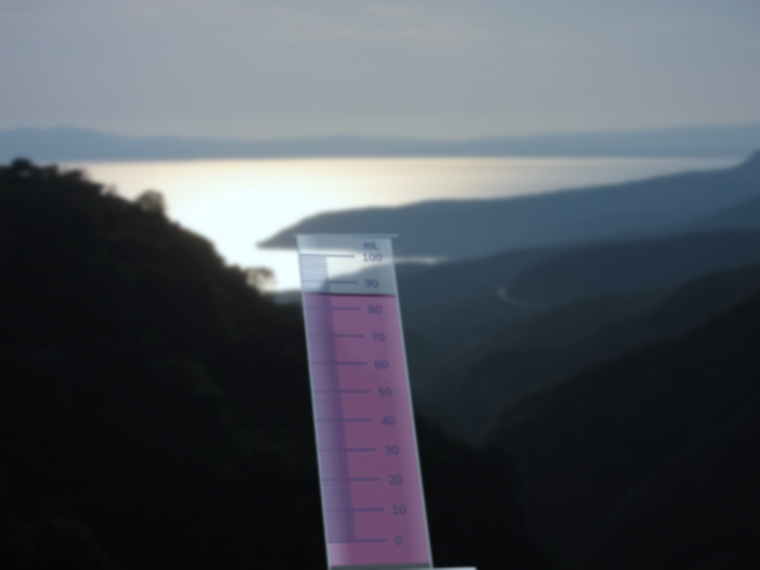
85 mL
